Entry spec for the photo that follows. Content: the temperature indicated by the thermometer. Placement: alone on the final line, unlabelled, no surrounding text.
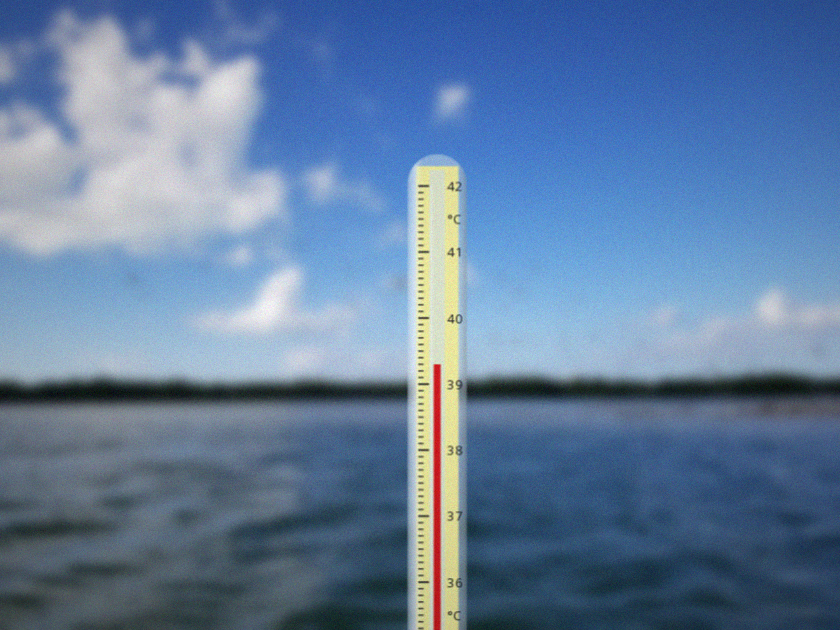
39.3 °C
